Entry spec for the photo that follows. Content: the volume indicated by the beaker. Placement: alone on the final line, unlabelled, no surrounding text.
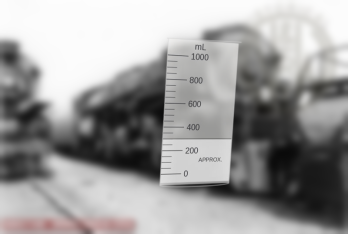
300 mL
